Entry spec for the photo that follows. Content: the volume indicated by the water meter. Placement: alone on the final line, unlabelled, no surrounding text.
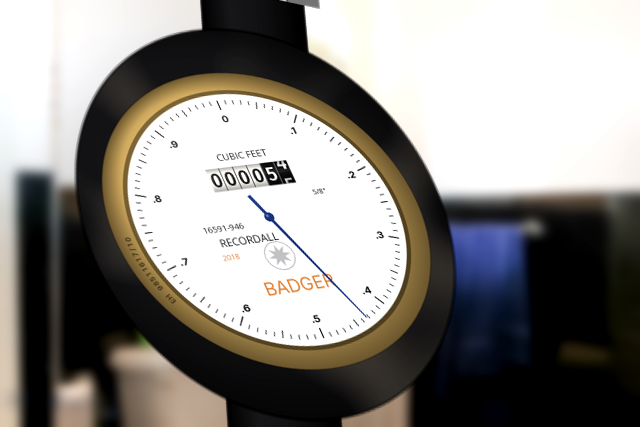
54.43 ft³
